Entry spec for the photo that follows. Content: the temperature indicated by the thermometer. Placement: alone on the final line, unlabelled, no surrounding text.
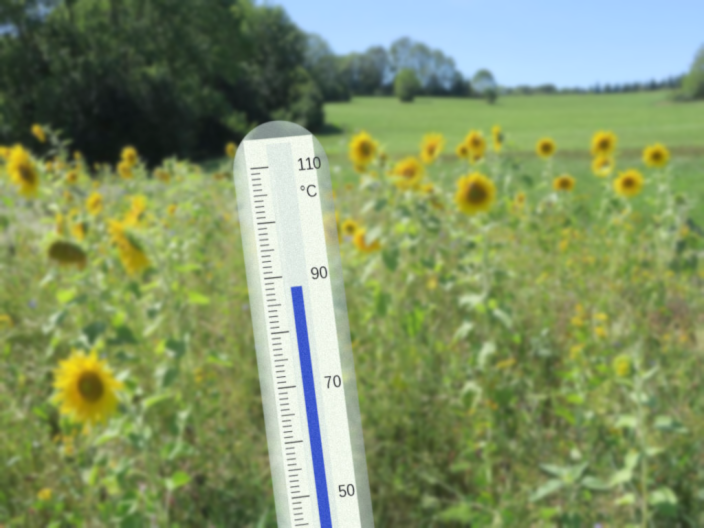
88 °C
